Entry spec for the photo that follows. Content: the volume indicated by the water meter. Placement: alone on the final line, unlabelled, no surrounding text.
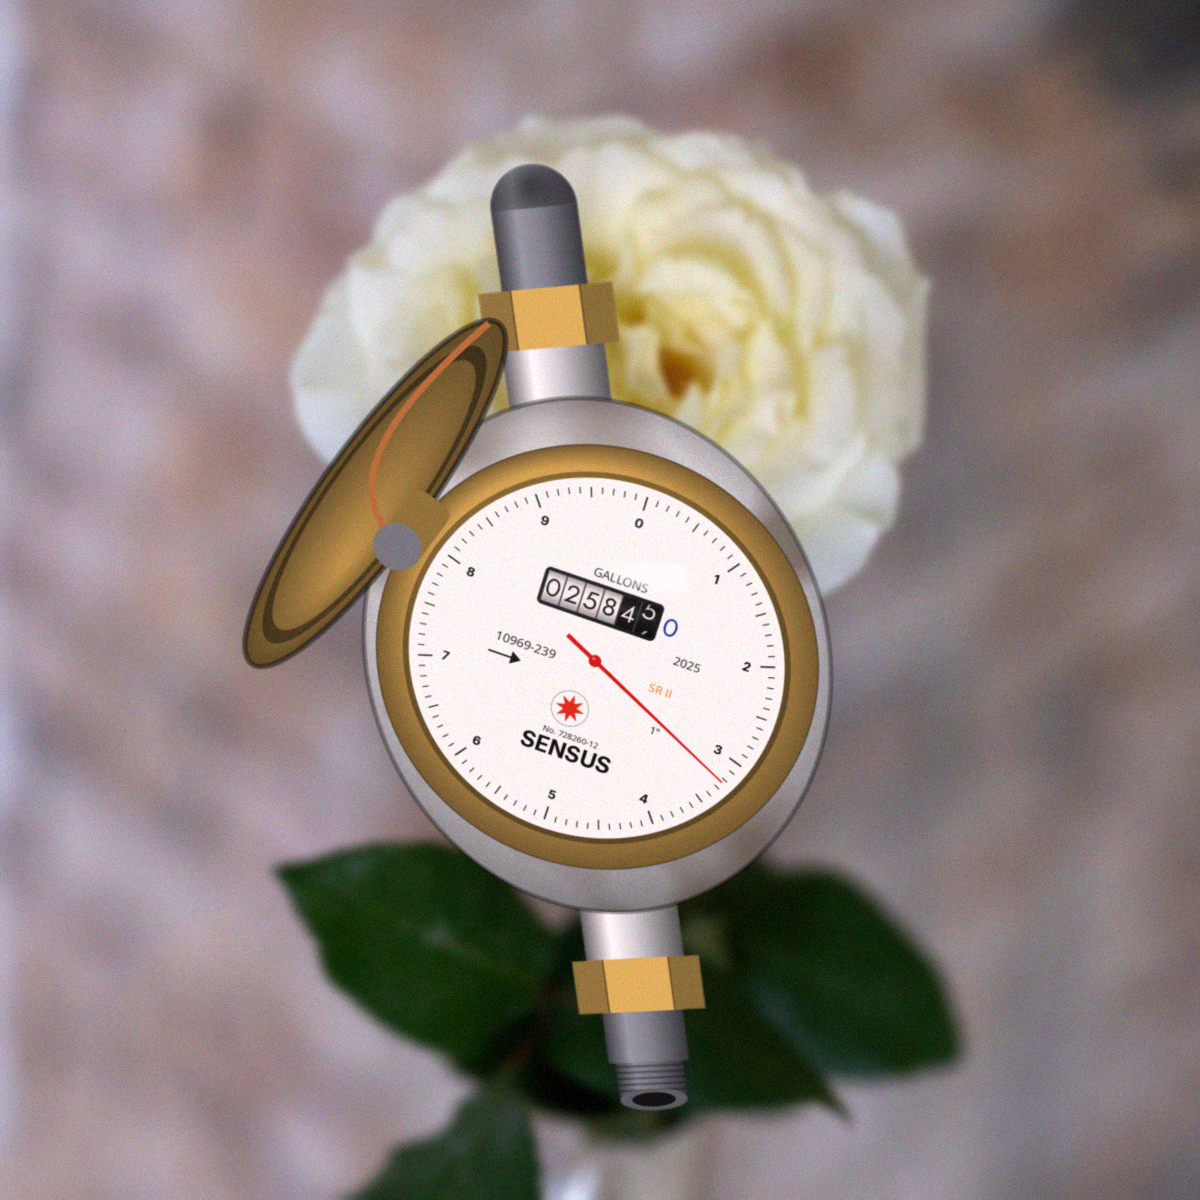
258453.2 gal
